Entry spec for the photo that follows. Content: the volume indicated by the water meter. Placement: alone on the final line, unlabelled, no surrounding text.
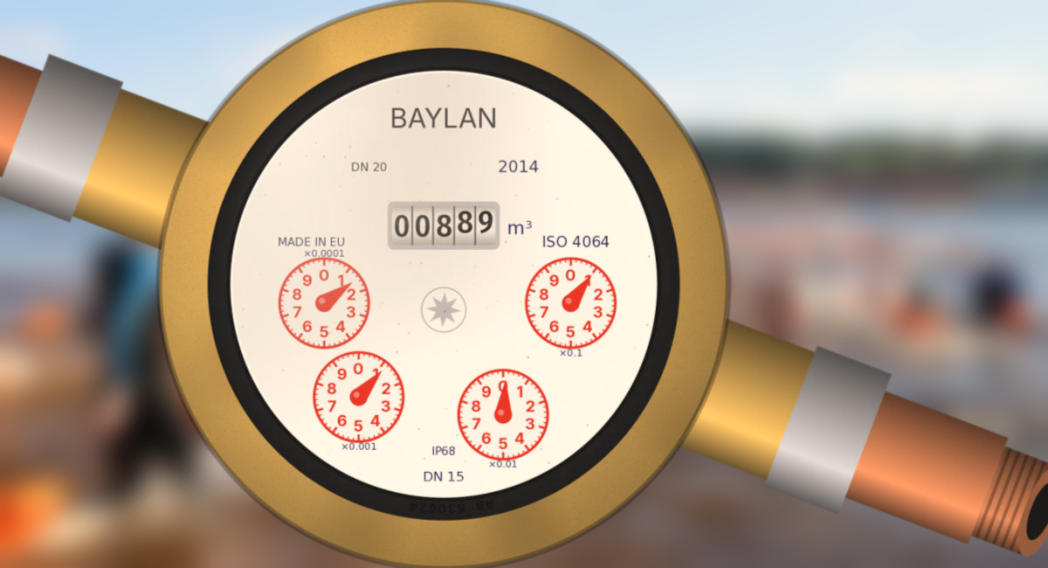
889.1011 m³
